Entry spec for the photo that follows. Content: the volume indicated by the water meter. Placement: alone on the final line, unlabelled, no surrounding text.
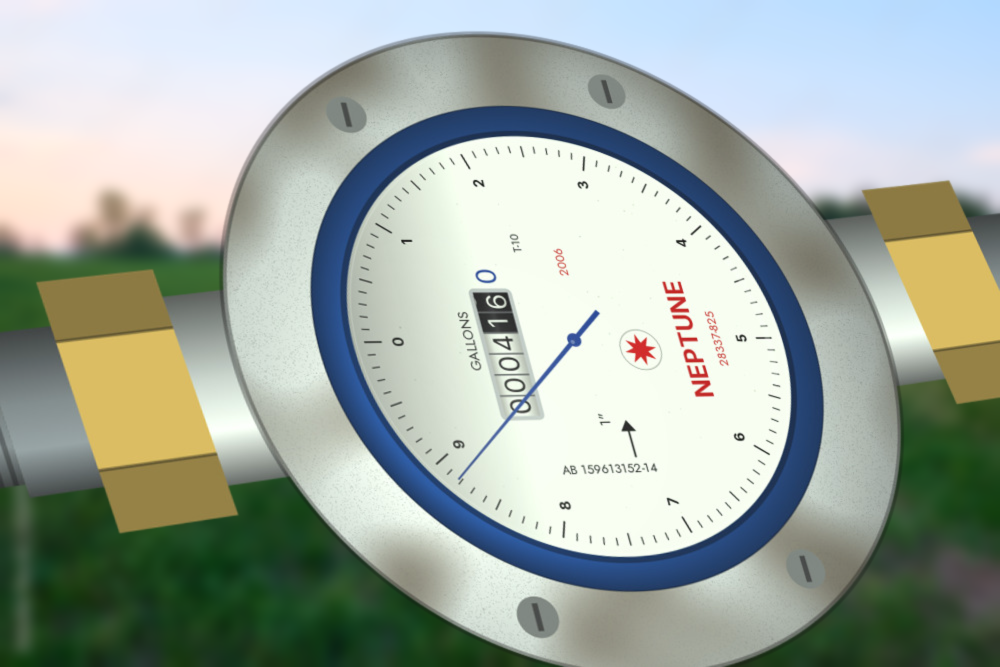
4158.8 gal
